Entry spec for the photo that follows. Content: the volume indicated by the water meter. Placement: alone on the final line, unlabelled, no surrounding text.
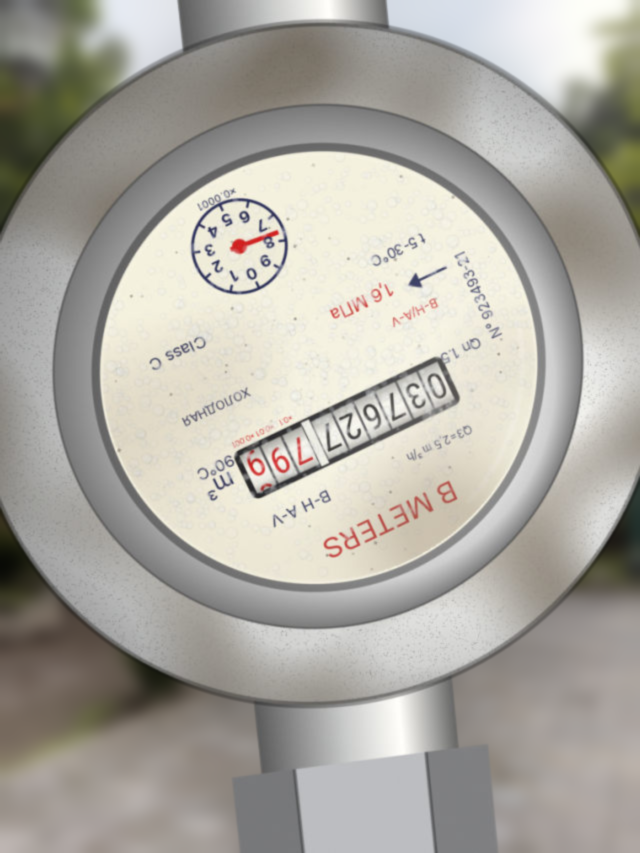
37627.7987 m³
